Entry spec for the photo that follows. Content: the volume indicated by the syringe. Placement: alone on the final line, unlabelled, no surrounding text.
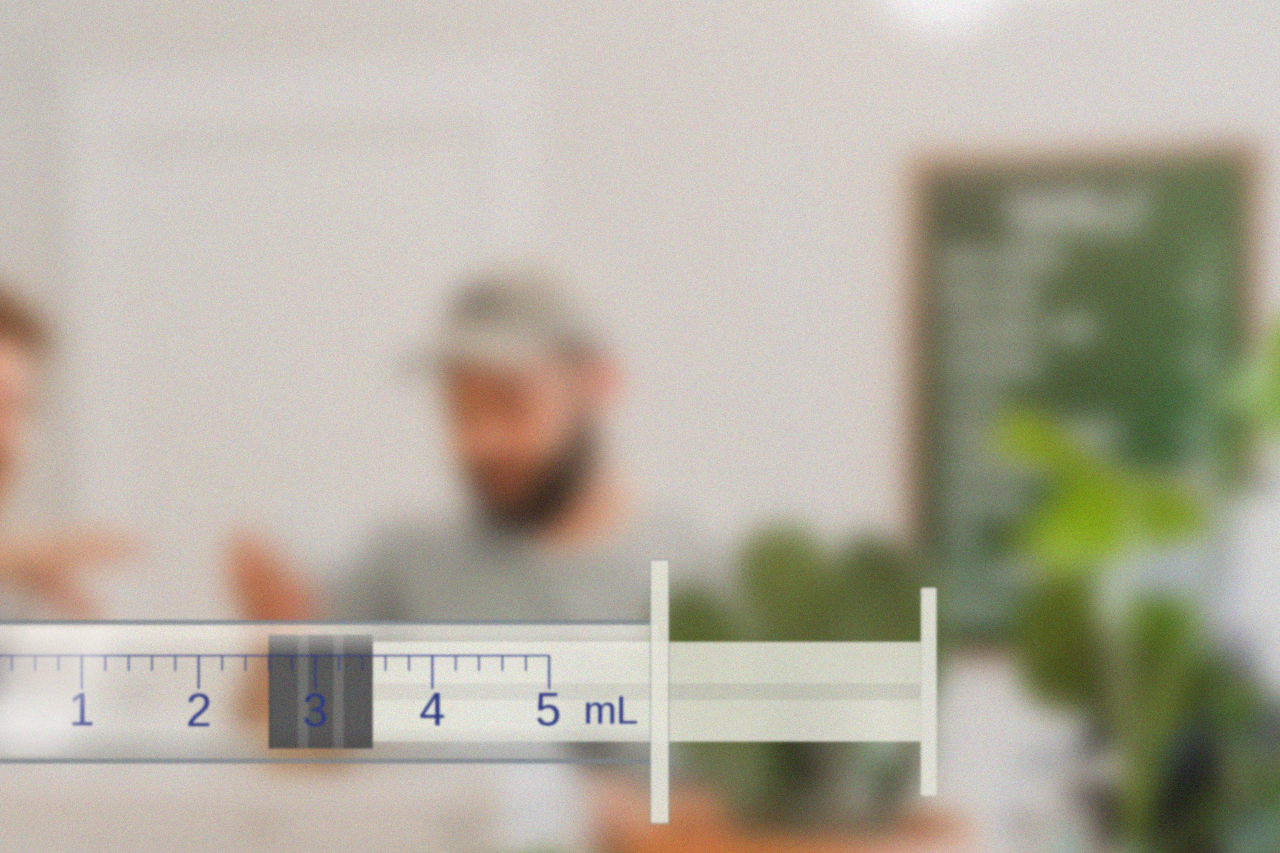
2.6 mL
